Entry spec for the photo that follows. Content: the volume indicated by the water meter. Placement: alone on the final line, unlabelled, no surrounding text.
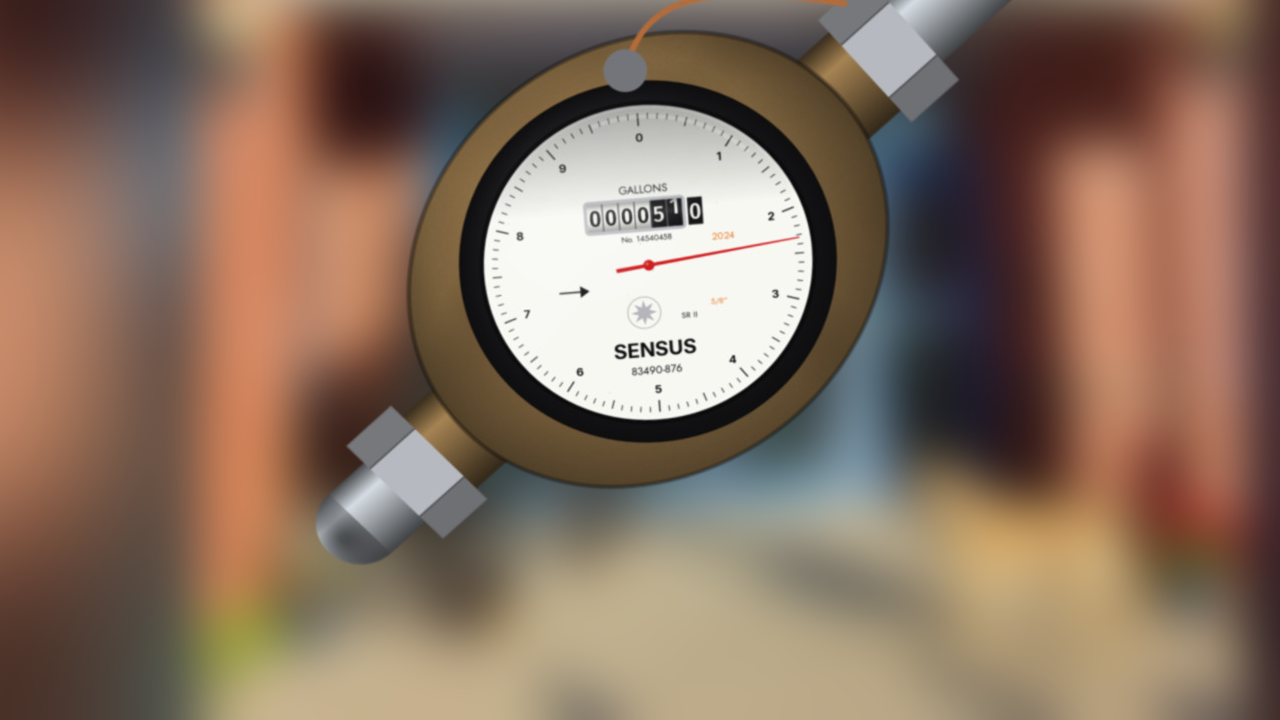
512.3 gal
